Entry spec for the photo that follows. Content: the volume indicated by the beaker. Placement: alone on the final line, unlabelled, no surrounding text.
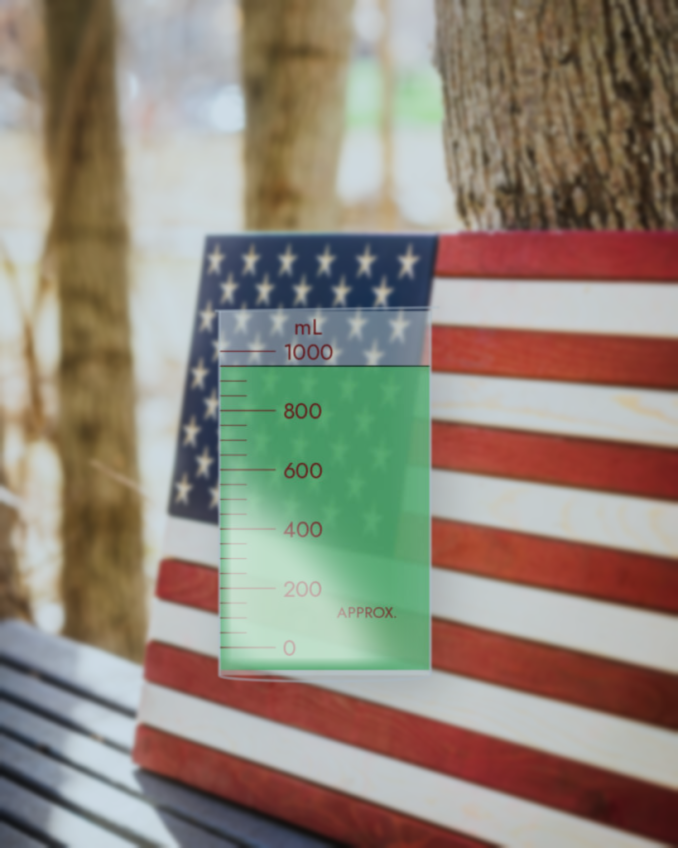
950 mL
